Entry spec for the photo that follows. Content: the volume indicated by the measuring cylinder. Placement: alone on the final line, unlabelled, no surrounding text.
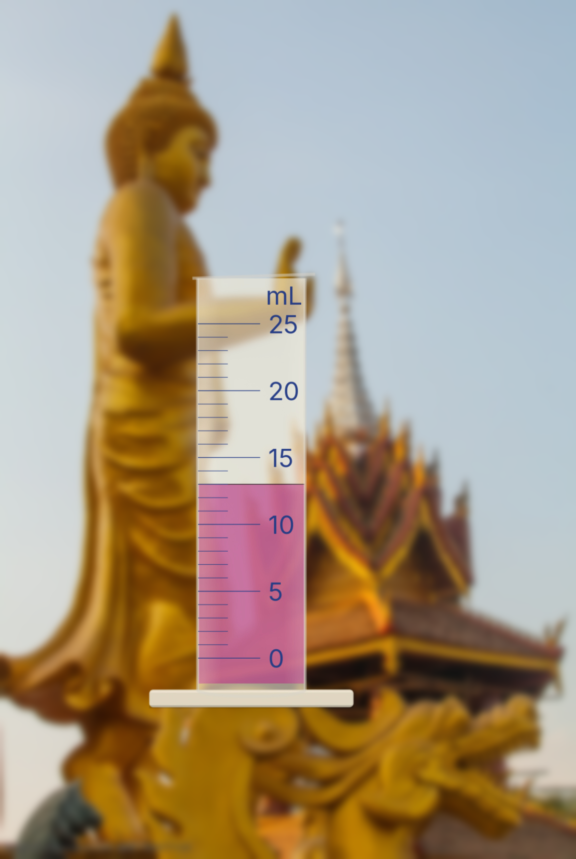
13 mL
